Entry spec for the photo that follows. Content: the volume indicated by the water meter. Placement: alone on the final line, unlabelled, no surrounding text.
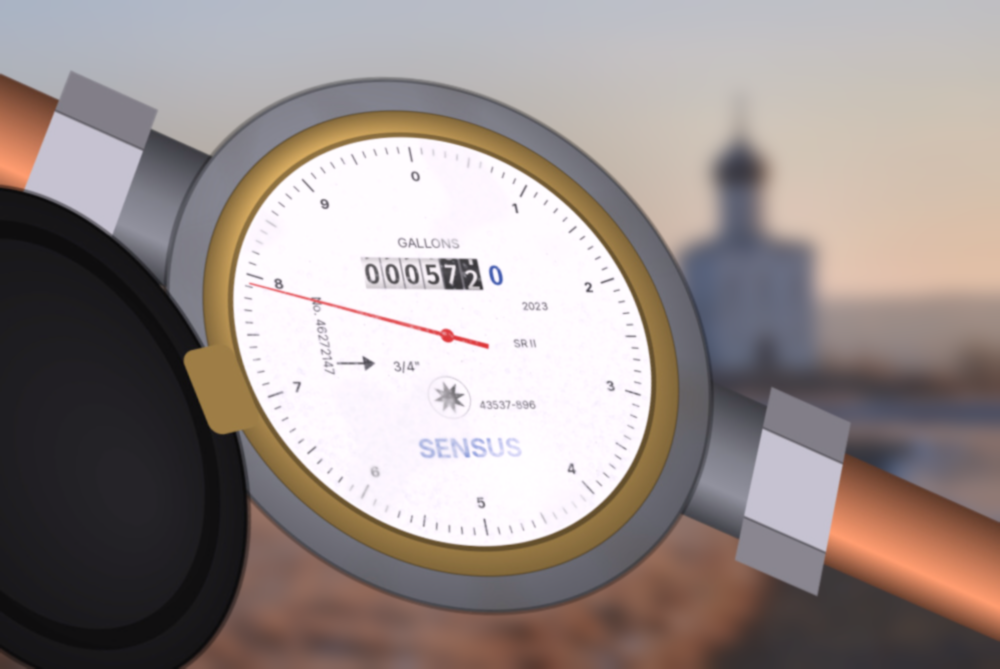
5717.9 gal
